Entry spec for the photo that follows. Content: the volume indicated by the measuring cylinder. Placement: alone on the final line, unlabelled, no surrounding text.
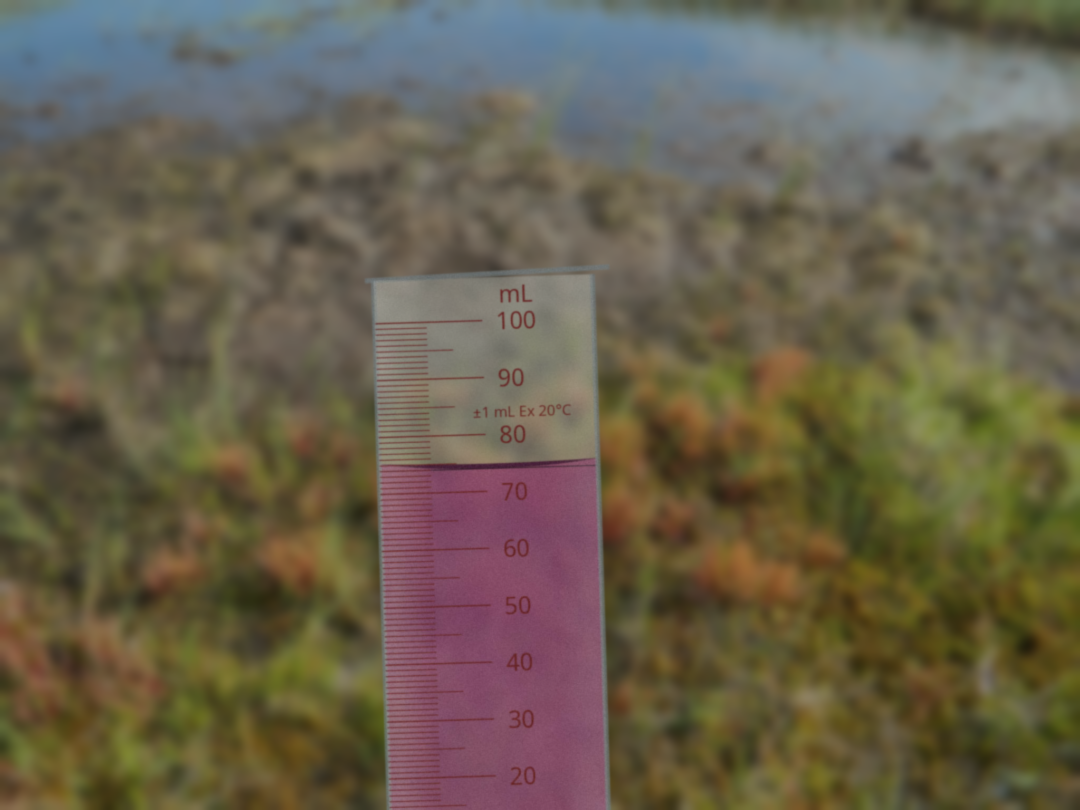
74 mL
